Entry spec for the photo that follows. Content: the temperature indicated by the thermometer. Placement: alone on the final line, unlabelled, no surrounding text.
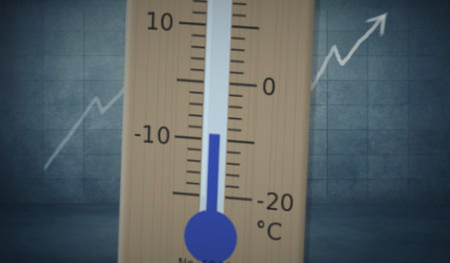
-9 °C
